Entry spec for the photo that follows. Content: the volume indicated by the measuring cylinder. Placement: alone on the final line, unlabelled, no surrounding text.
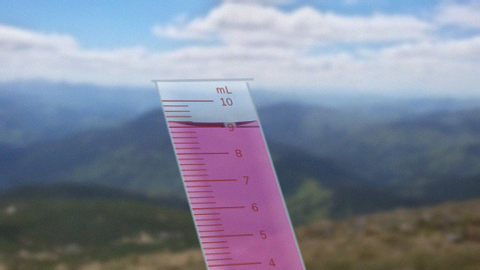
9 mL
